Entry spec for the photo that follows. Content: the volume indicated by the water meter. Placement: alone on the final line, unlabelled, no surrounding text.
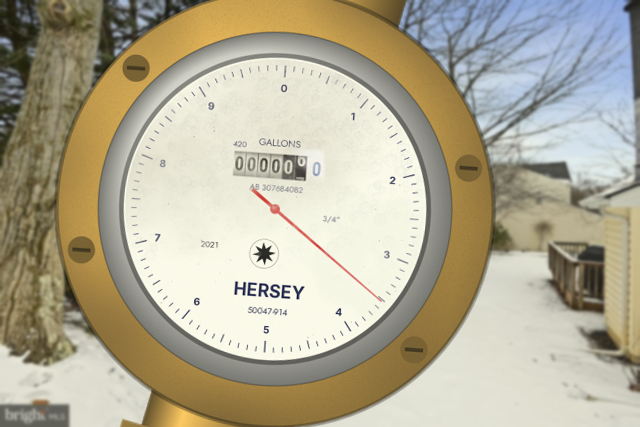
63.5 gal
